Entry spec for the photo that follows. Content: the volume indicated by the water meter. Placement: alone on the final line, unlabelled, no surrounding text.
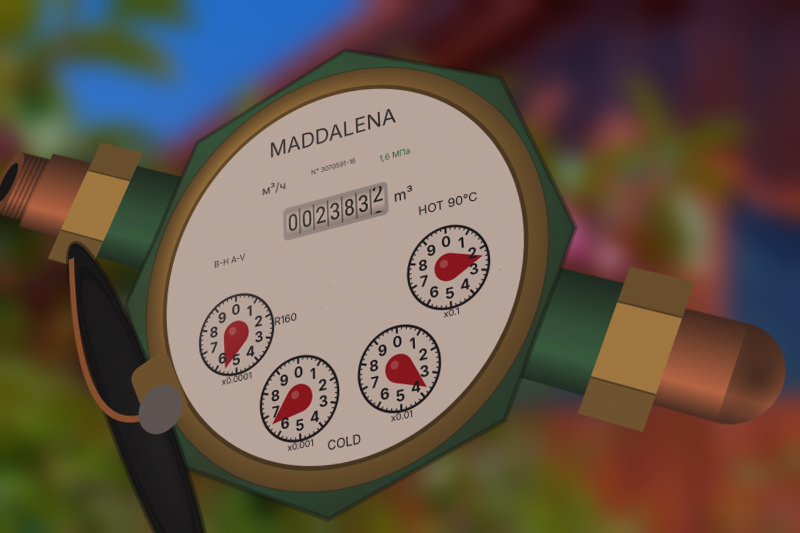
23832.2365 m³
